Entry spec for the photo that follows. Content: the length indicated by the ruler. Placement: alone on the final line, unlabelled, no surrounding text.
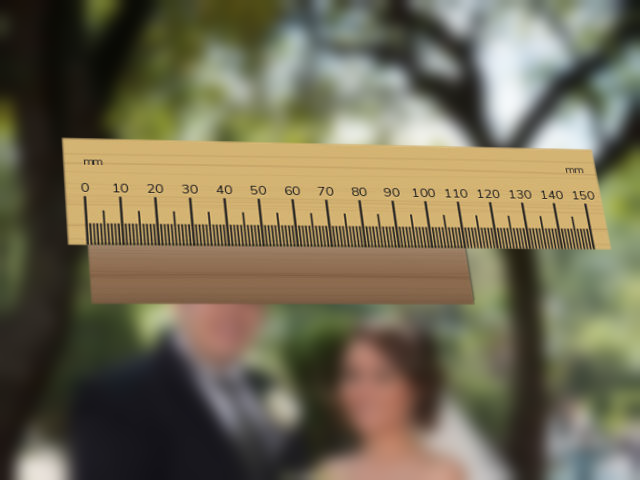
110 mm
